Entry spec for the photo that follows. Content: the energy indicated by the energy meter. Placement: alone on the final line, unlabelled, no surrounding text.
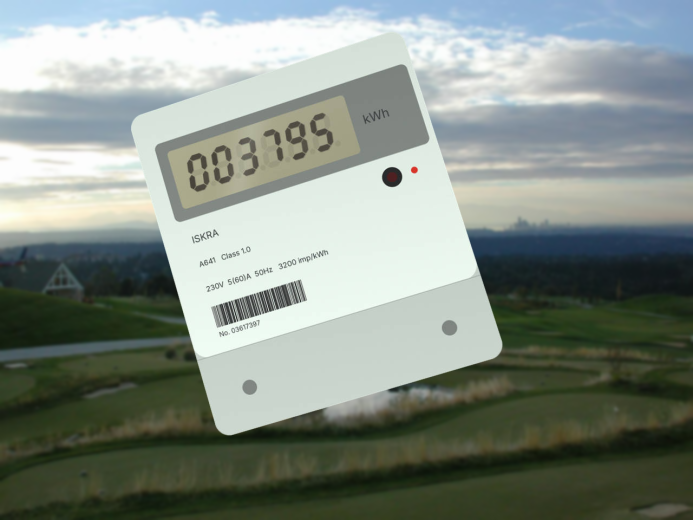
3795 kWh
